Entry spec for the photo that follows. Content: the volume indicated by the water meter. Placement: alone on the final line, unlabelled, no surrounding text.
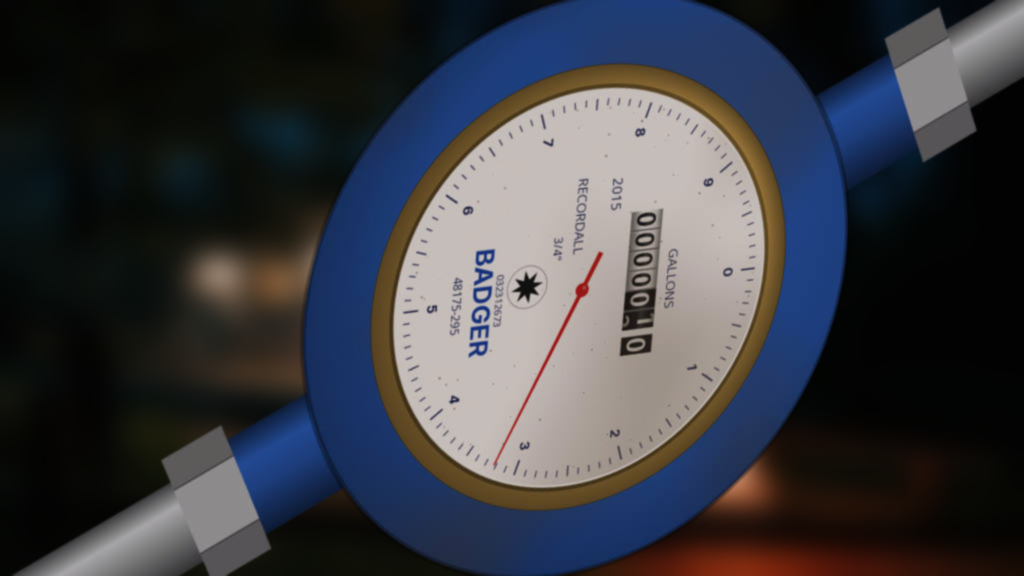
13.2 gal
